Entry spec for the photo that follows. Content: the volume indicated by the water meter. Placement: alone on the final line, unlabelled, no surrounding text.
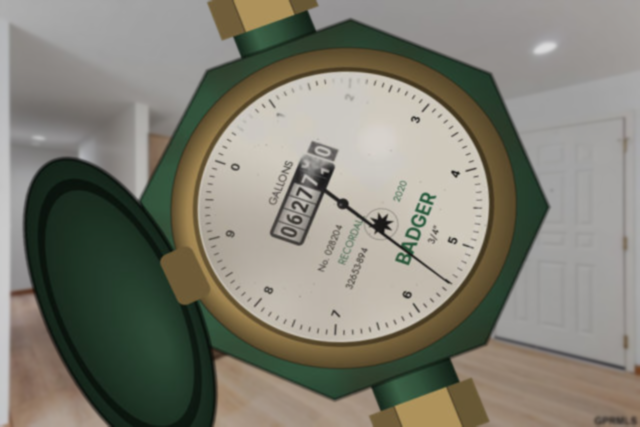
627705.5 gal
